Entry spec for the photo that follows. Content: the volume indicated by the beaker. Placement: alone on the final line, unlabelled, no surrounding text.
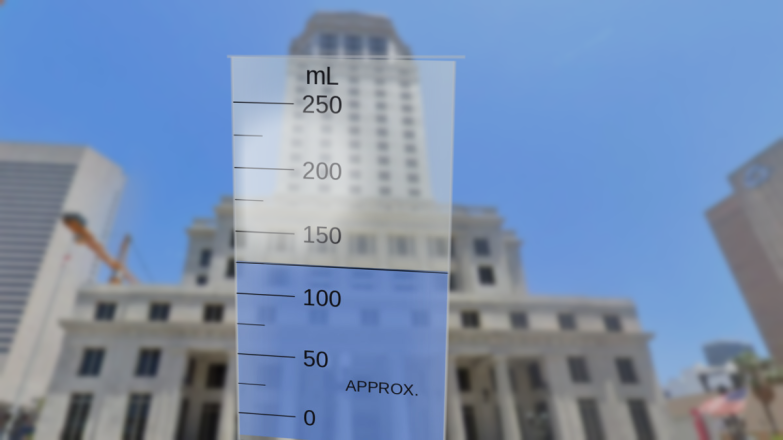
125 mL
